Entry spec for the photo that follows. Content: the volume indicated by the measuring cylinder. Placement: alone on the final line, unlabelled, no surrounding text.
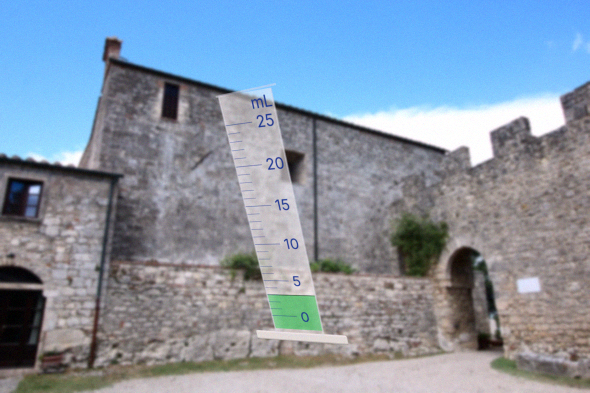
3 mL
